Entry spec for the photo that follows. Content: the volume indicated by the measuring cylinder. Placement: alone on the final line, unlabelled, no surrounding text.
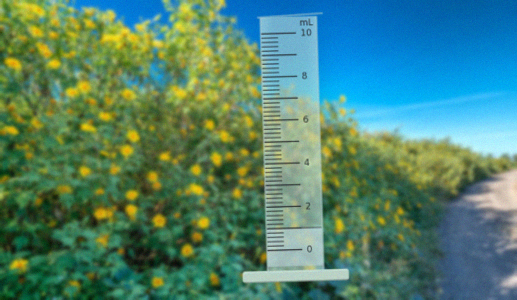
1 mL
